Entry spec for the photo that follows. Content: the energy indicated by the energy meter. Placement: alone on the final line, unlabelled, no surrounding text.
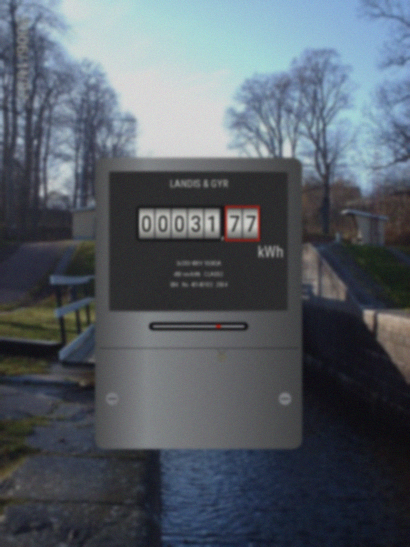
31.77 kWh
